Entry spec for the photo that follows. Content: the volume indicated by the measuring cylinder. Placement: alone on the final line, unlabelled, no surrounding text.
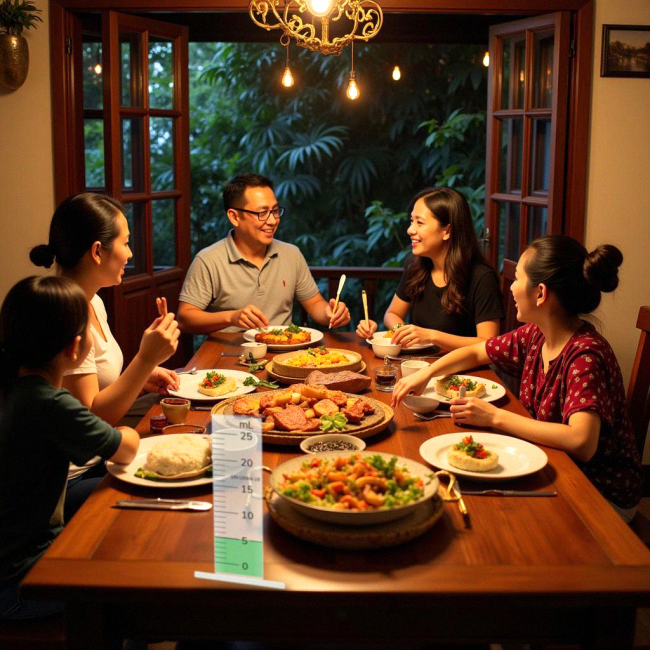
5 mL
